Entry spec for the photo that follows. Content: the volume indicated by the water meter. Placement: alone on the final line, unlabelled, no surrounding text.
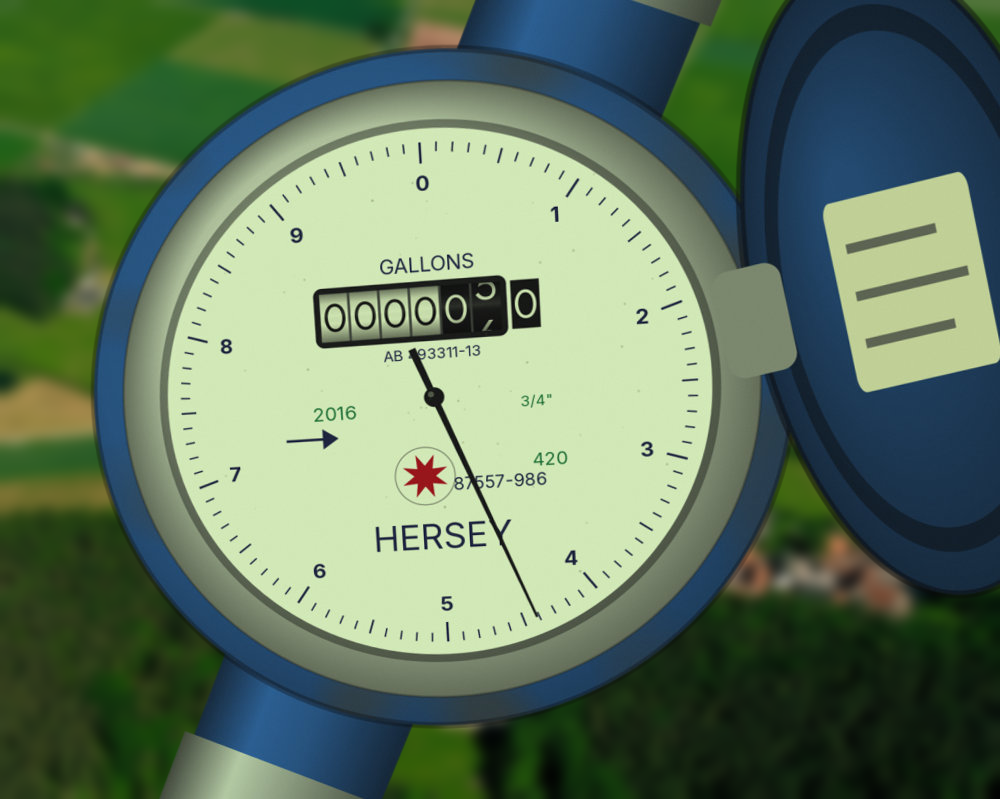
54.4 gal
